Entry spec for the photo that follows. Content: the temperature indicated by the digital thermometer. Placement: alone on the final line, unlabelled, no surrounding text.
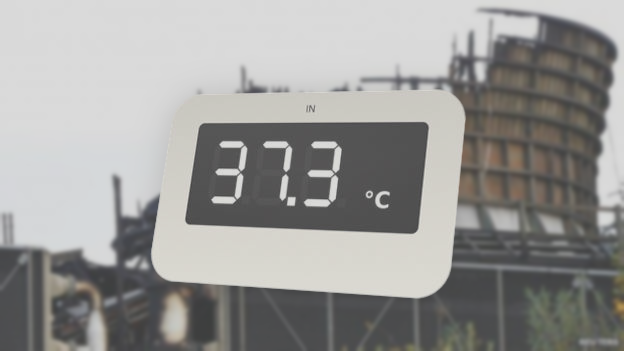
37.3 °C
